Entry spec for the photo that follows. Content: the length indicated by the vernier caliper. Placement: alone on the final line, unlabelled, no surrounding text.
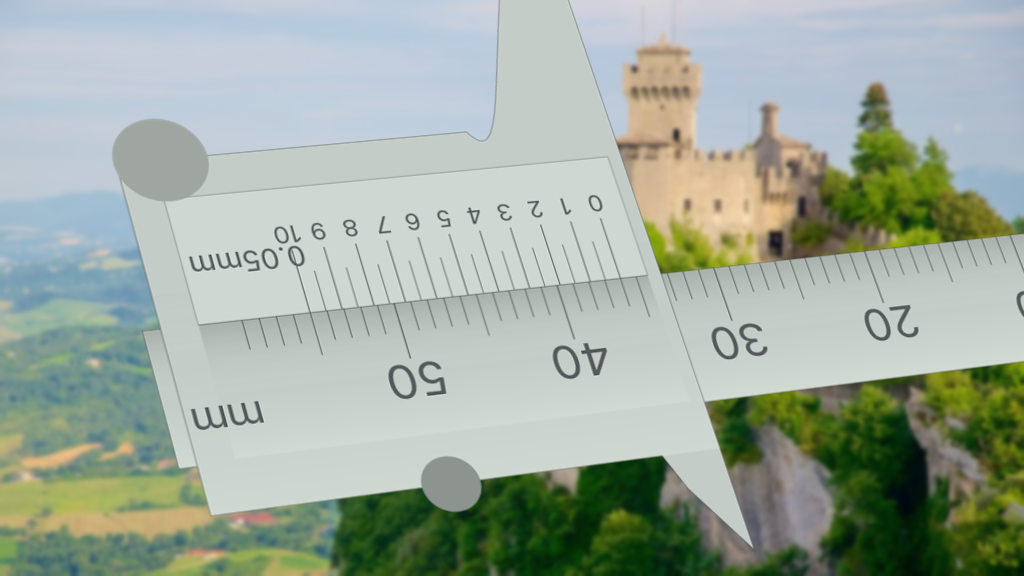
36.0 mm
